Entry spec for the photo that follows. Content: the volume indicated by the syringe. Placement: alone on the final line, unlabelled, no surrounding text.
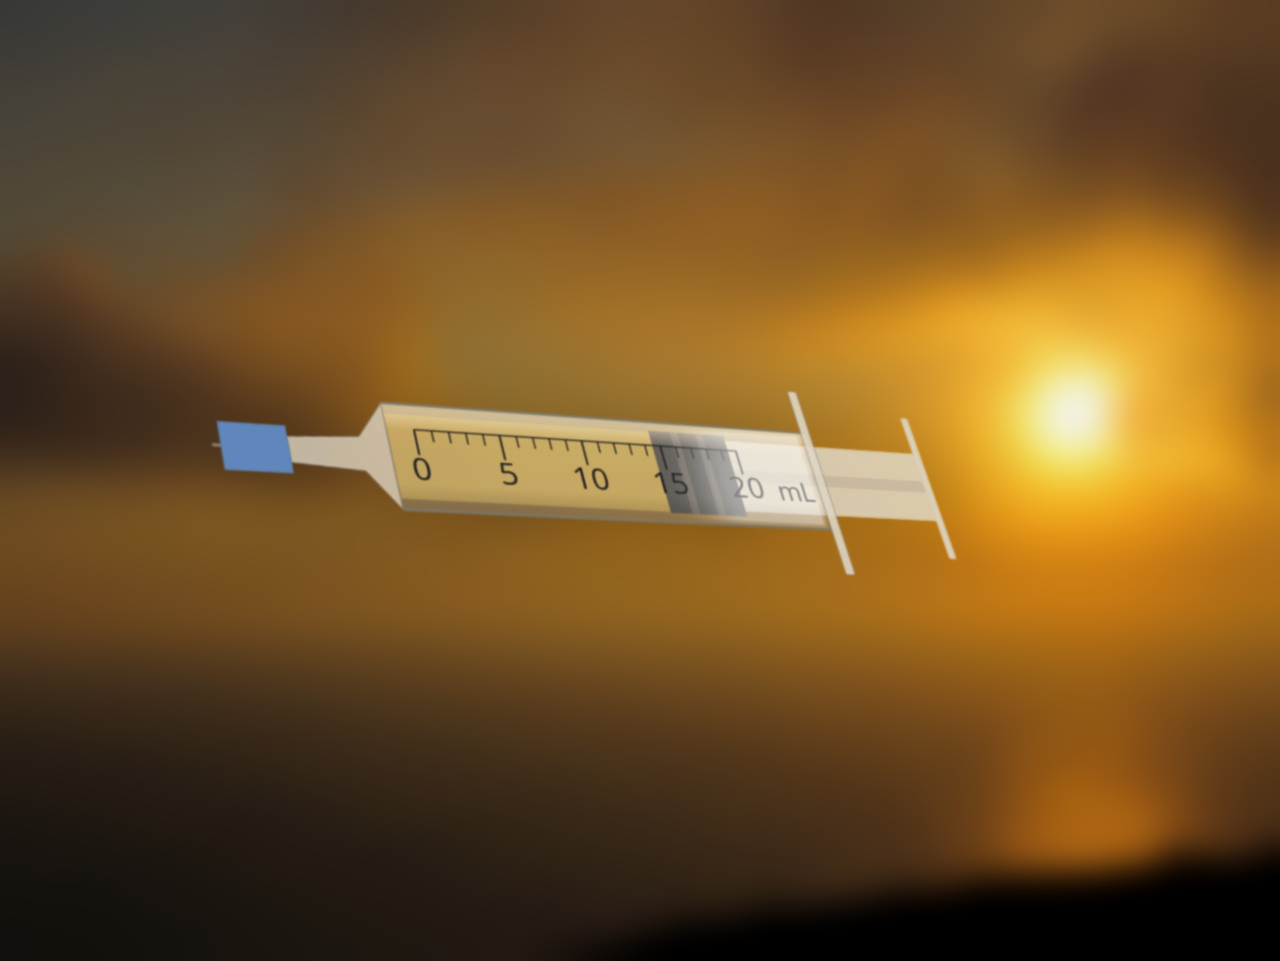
14.5 mL
